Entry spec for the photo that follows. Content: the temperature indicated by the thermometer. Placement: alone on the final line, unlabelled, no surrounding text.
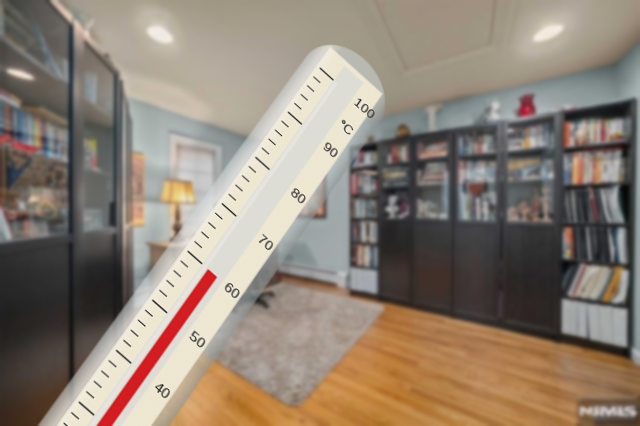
60 °C
